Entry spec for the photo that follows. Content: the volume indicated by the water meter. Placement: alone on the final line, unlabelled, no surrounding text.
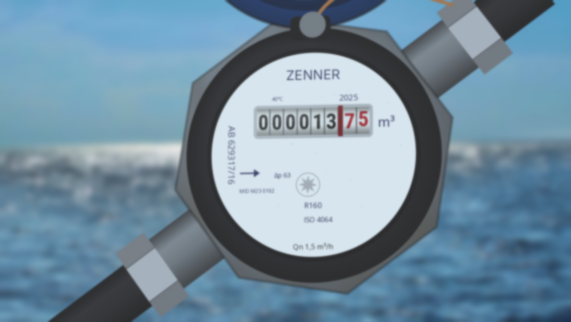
13.75 m³
